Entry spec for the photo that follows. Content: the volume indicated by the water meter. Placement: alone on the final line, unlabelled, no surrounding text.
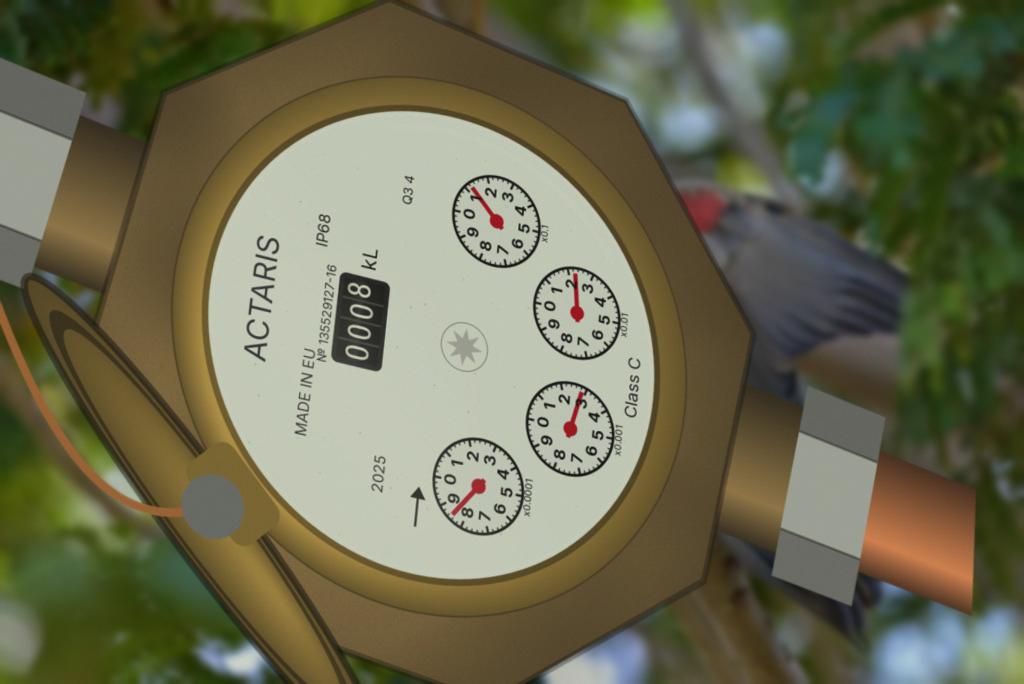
8.1228 kL
